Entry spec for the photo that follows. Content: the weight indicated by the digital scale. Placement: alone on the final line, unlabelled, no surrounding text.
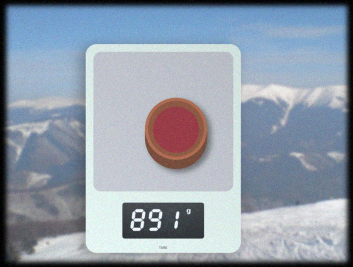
891 g
